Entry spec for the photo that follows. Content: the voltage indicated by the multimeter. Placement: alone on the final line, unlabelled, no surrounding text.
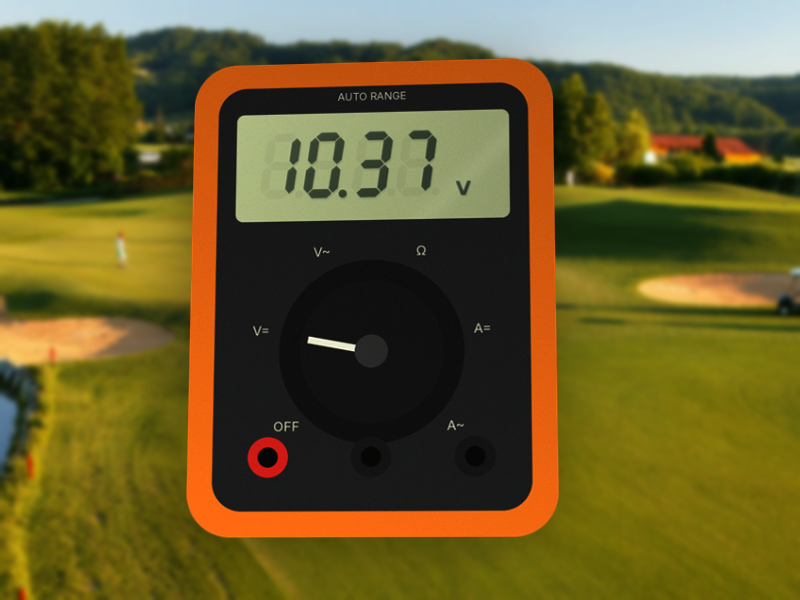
10.37 V
